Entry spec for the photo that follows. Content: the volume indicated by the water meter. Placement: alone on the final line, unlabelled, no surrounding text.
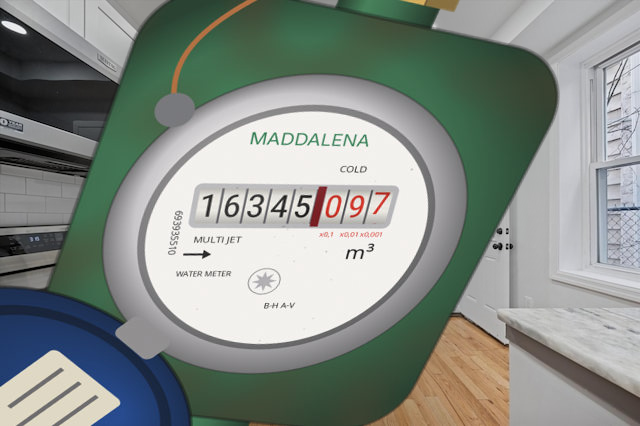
16345.097 m³
